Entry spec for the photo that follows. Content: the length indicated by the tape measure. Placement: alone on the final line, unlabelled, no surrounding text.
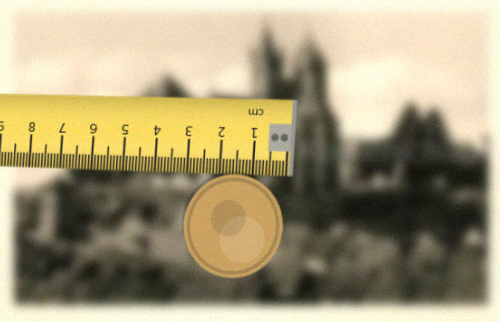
3 cm
